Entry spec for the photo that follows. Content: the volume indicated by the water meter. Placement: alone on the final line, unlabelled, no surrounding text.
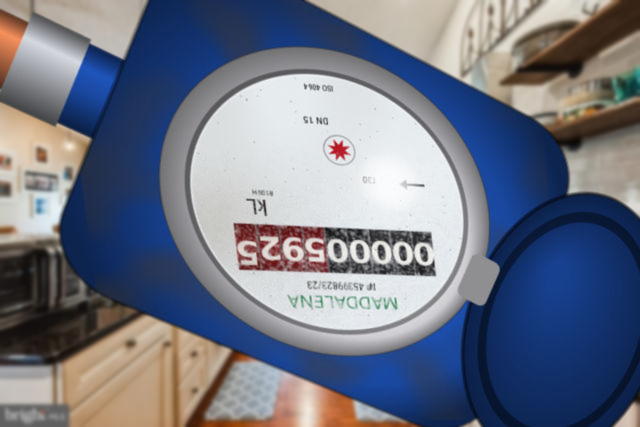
0.5925 kL
